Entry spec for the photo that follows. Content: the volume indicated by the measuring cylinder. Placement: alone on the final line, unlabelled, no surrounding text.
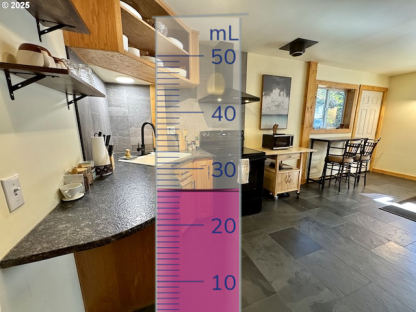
26 mL
